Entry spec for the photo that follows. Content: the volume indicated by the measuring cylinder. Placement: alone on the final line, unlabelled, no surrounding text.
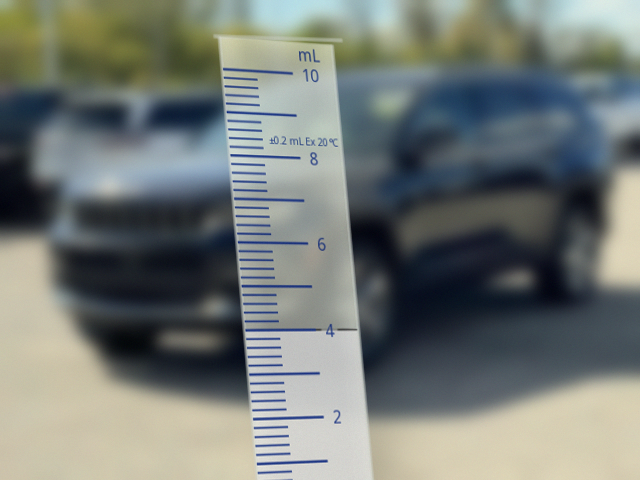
4 mL
